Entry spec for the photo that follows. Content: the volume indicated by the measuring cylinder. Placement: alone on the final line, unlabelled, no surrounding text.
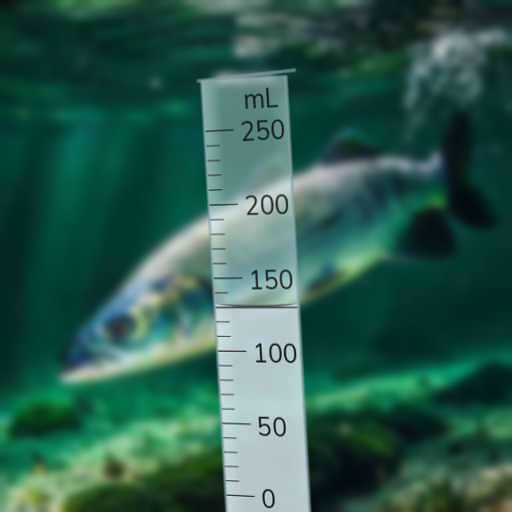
130 mL
